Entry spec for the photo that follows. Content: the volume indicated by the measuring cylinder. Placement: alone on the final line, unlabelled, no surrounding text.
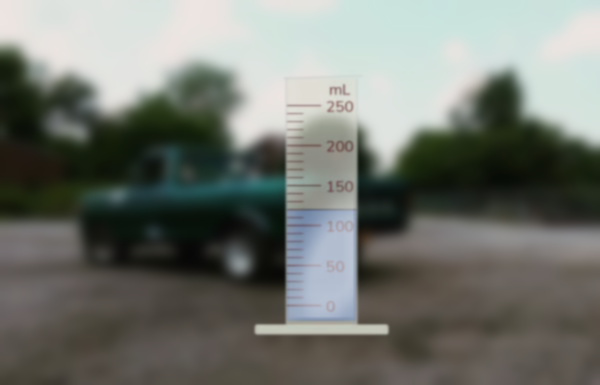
120 mL
